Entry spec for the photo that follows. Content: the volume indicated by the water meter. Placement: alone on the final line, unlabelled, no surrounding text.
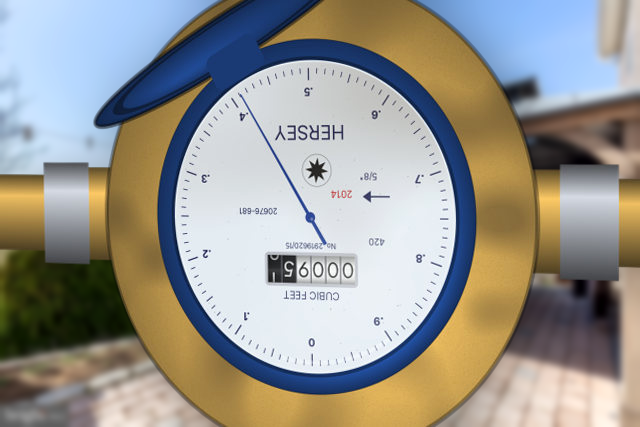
951.41 ft³
